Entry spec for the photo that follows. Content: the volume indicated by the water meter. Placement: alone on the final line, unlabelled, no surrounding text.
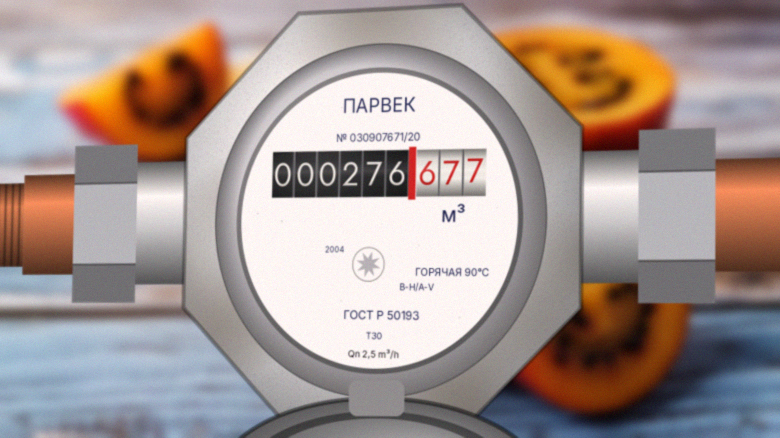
276.677 m³
